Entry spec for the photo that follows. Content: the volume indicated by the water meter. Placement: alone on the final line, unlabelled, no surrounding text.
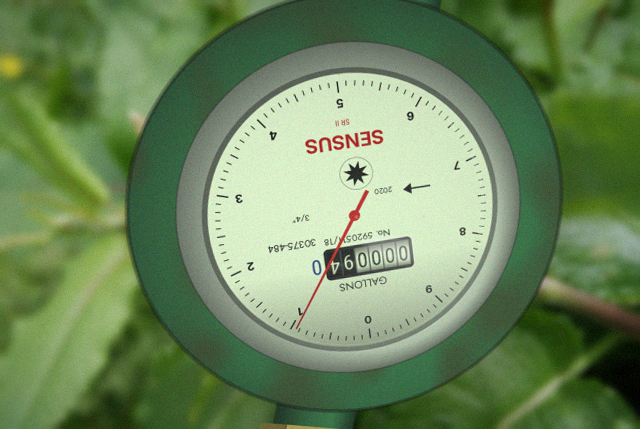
940.9 gal
